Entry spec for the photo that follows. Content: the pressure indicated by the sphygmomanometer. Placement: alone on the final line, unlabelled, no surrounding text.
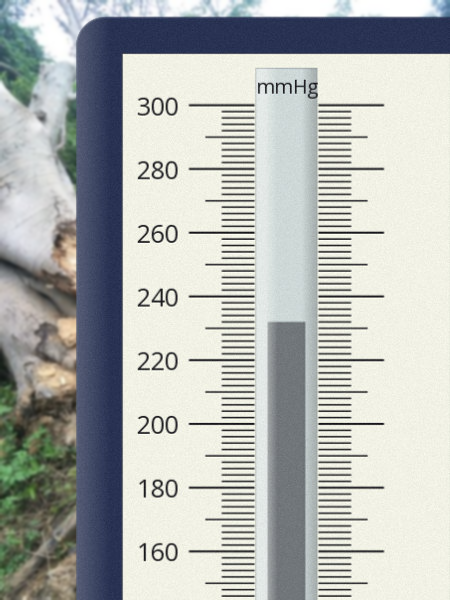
232 mmHg
